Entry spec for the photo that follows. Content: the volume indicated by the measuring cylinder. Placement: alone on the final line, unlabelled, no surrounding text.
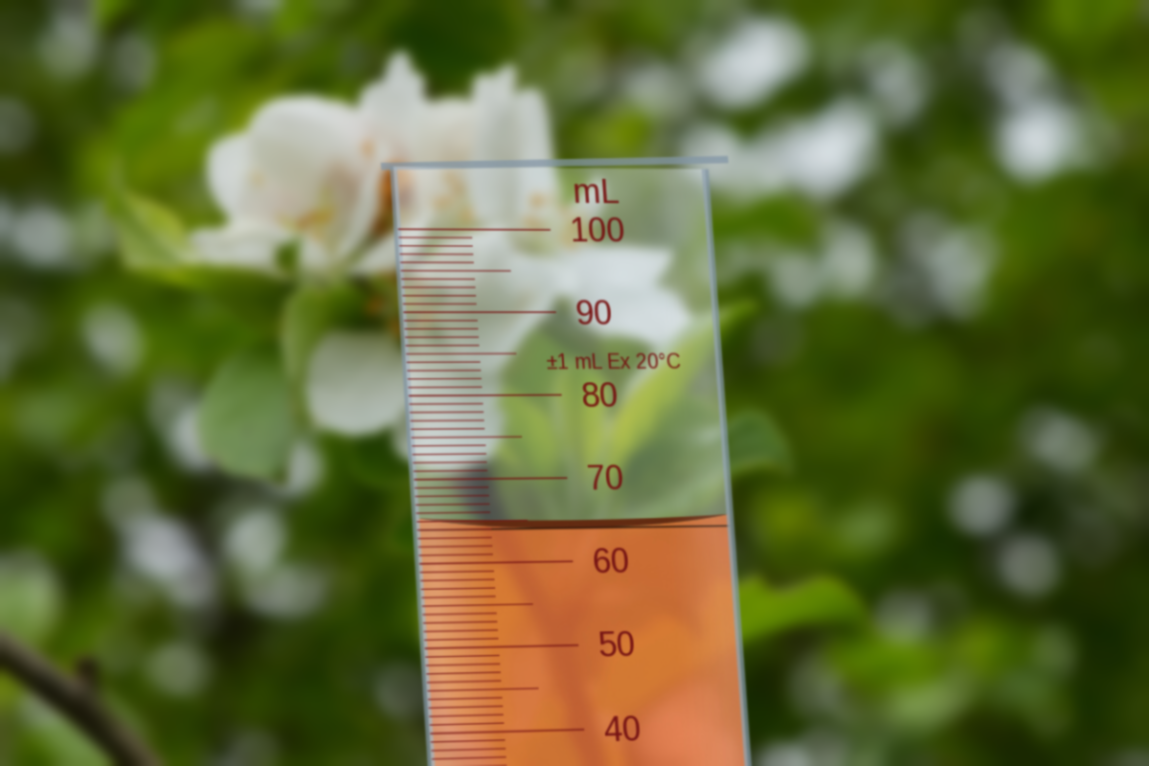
64 mL
